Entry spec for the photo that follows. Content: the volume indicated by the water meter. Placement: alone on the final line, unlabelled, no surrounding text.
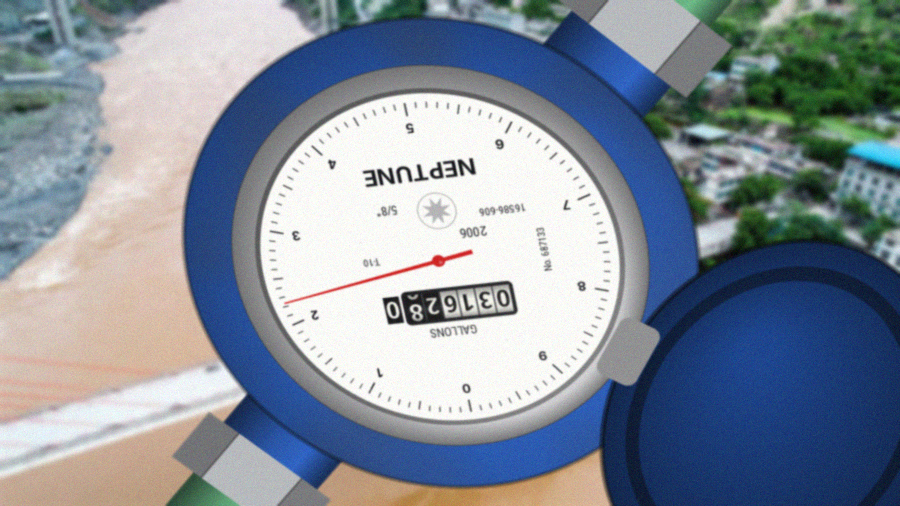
316282.2 gal
